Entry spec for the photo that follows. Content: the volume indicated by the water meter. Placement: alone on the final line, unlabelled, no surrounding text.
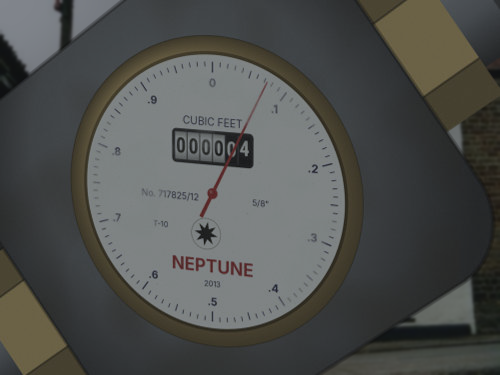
4.07 ft³
